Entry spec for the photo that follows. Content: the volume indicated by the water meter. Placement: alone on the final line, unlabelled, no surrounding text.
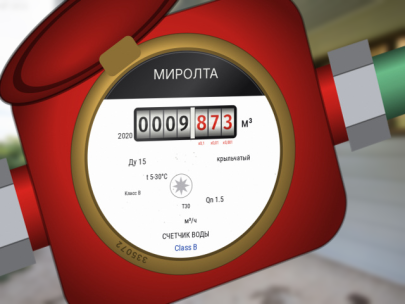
9.873 m³
